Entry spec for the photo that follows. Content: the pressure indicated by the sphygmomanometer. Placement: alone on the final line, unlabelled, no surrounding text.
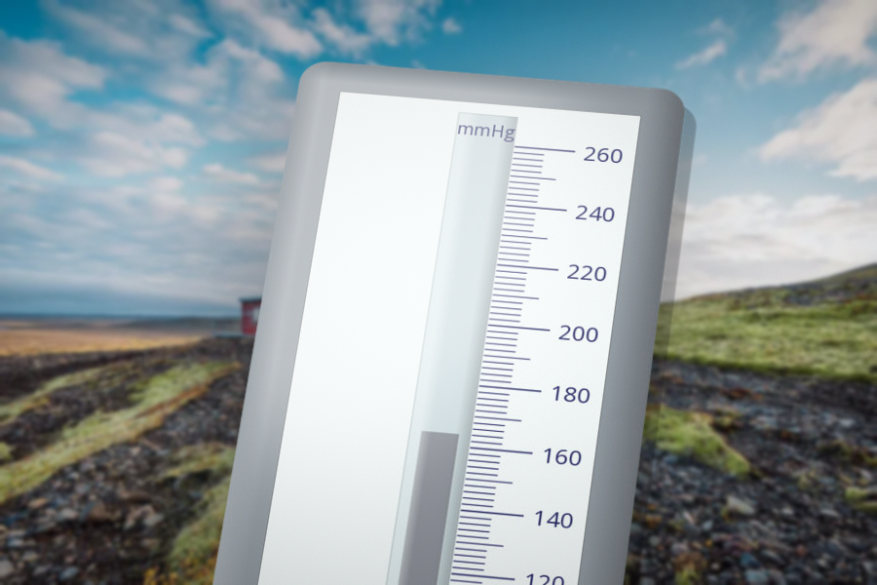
164 mmHg
